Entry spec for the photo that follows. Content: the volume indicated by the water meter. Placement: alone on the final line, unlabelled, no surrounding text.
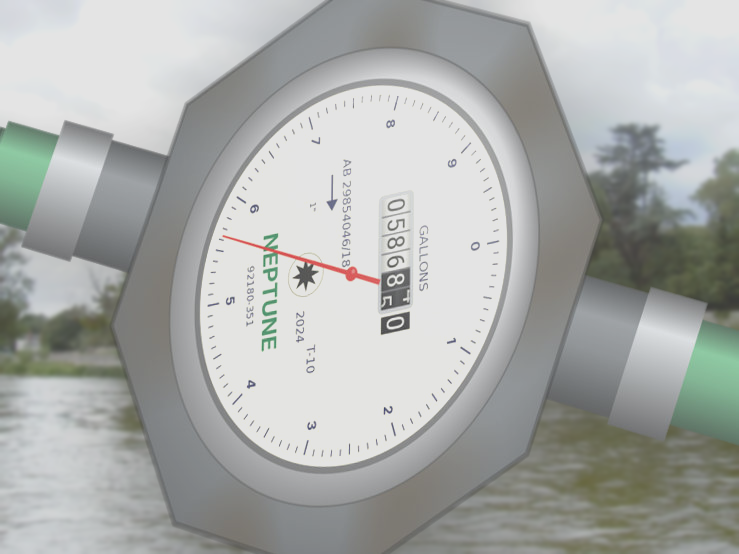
586845.6 gal
